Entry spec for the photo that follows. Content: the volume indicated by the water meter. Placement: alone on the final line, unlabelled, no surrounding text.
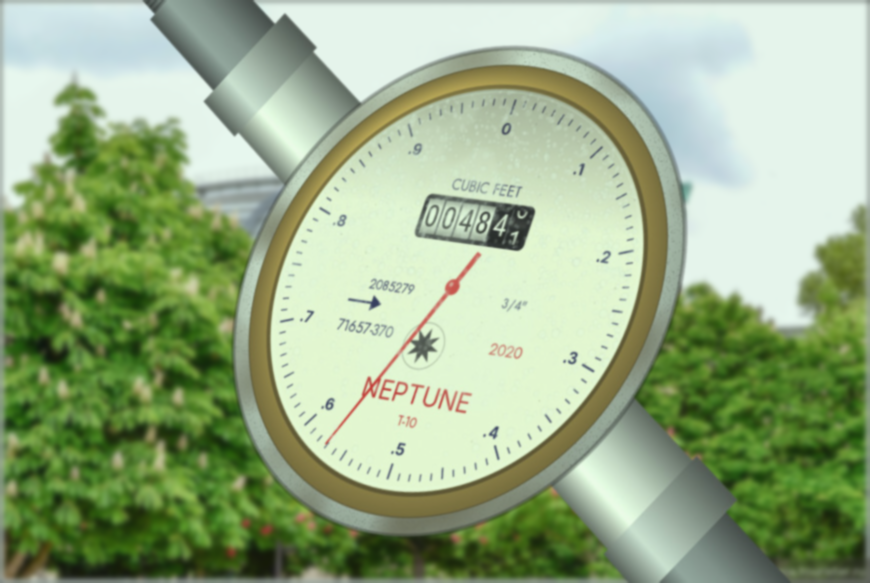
4840.57 ft³
